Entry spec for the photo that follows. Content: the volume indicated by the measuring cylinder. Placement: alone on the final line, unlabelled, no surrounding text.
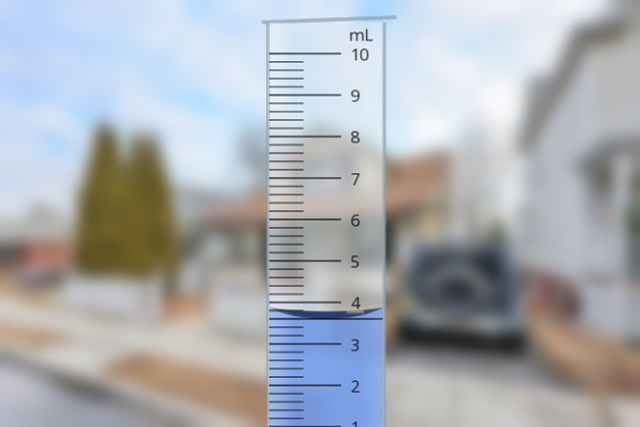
3.6 mL
